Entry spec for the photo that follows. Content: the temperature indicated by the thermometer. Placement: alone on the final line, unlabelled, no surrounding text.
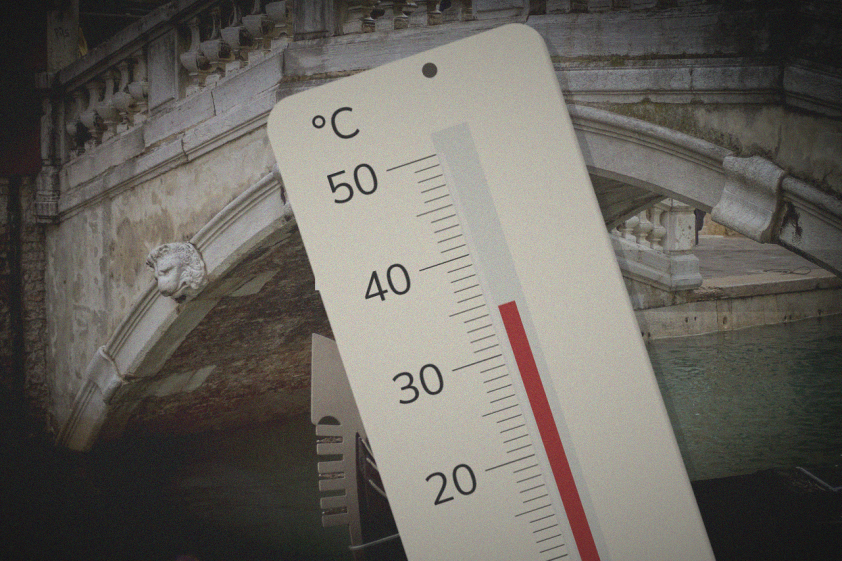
34.5 °C
